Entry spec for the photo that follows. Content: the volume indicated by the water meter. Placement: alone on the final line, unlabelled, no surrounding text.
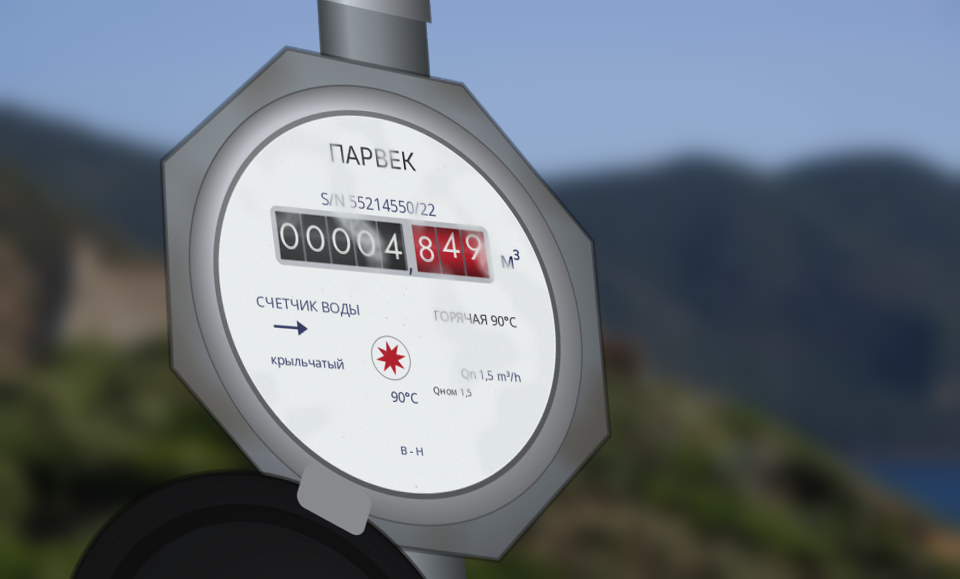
4.849 m³
